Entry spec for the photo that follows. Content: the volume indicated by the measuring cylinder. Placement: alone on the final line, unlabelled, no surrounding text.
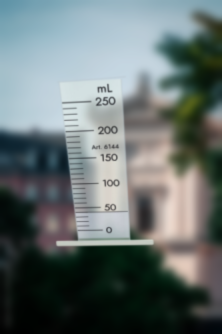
40 mL
